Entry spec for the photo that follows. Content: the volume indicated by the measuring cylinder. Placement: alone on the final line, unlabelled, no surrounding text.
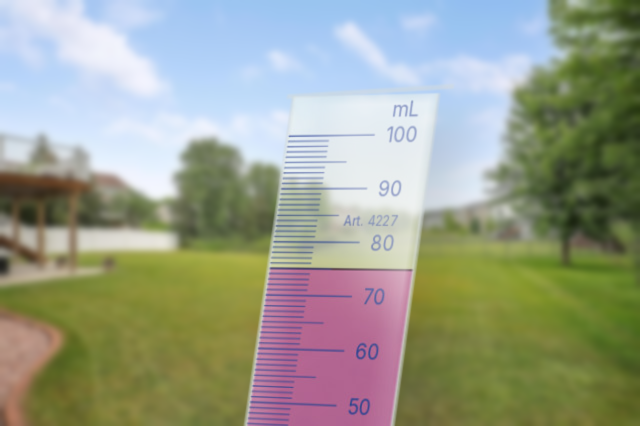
75 mL
